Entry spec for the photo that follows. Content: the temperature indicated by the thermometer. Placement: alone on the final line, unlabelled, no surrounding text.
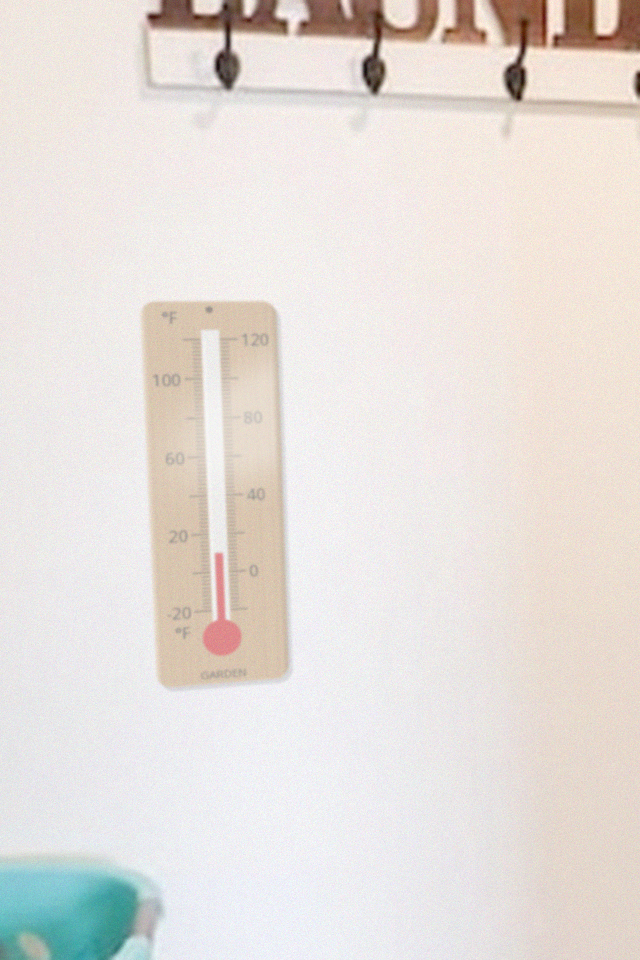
10 °F
